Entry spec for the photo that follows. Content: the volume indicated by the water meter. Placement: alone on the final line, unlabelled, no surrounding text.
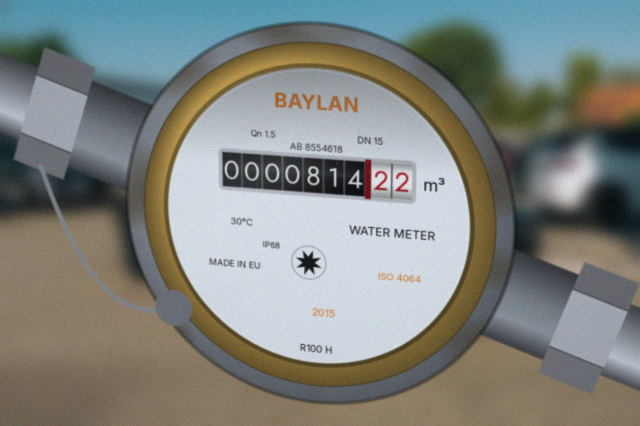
814.22 m³
